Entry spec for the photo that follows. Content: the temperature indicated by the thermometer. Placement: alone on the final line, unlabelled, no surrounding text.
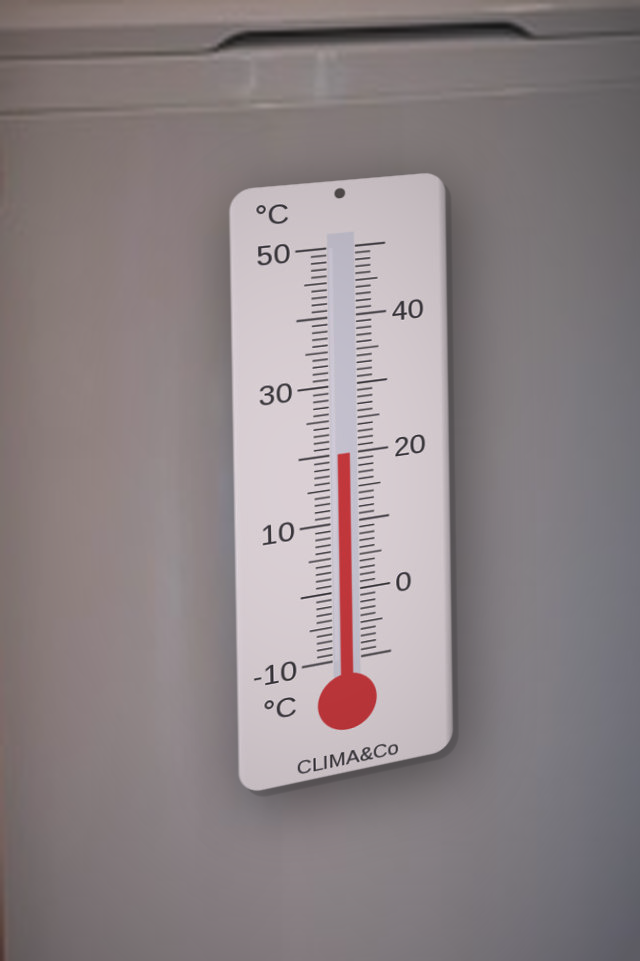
20 °C
